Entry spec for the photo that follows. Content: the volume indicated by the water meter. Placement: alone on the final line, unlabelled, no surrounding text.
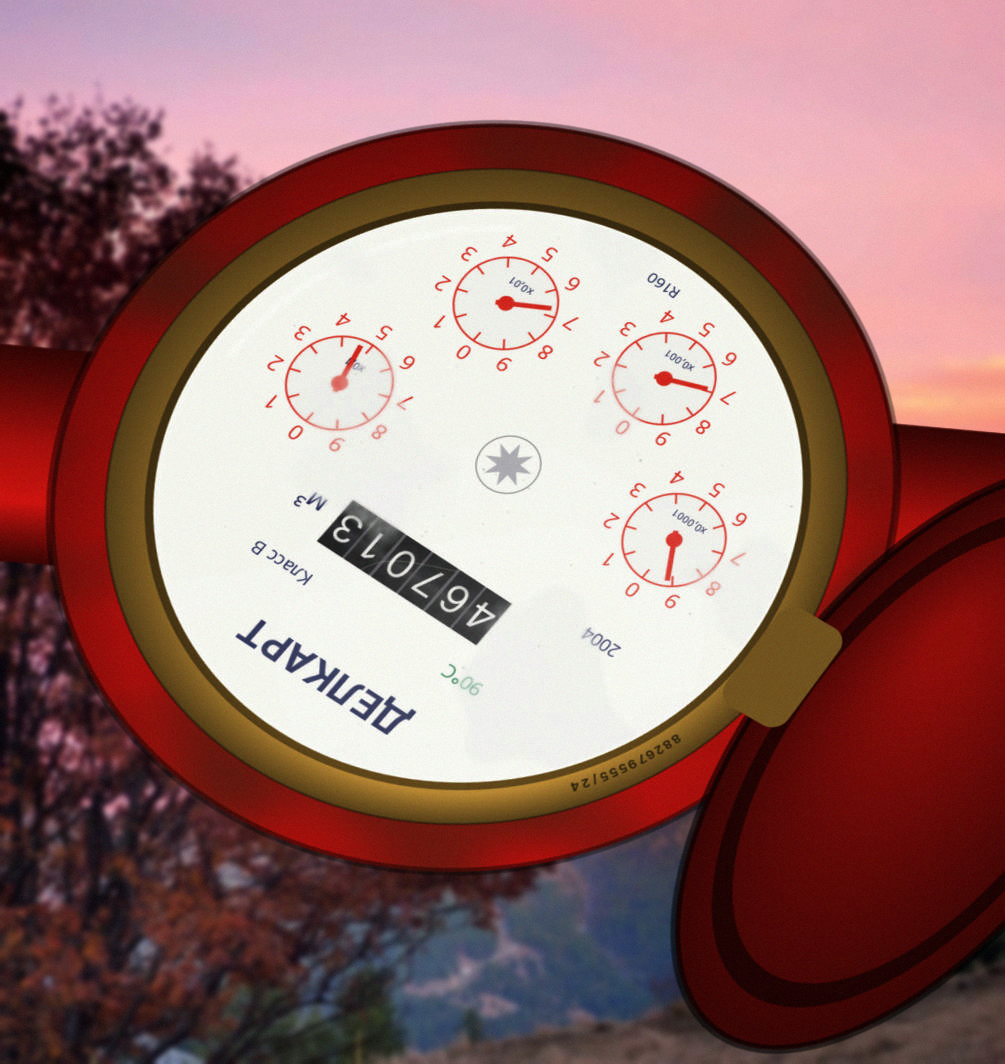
467013.4669 m³
